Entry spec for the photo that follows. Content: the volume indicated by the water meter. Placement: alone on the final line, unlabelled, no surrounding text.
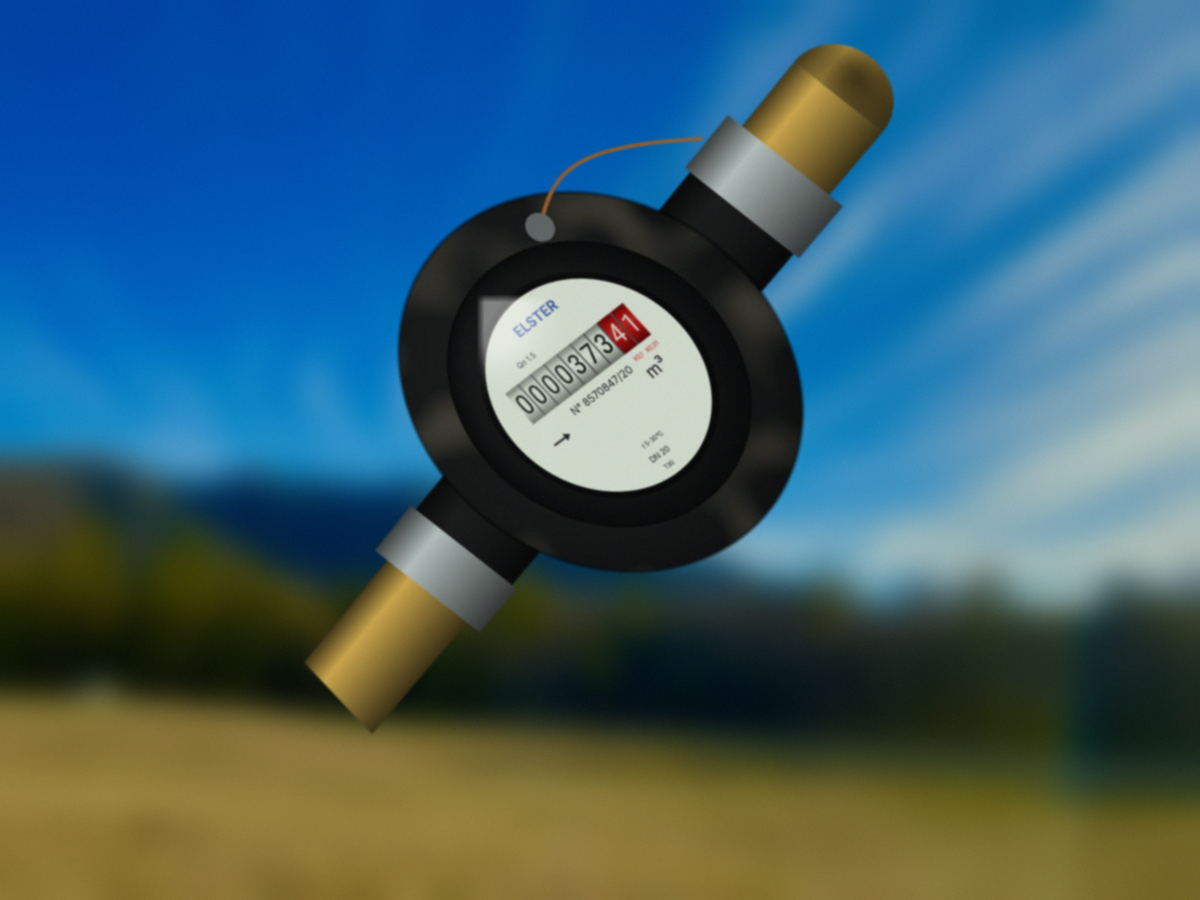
373.41 m³
